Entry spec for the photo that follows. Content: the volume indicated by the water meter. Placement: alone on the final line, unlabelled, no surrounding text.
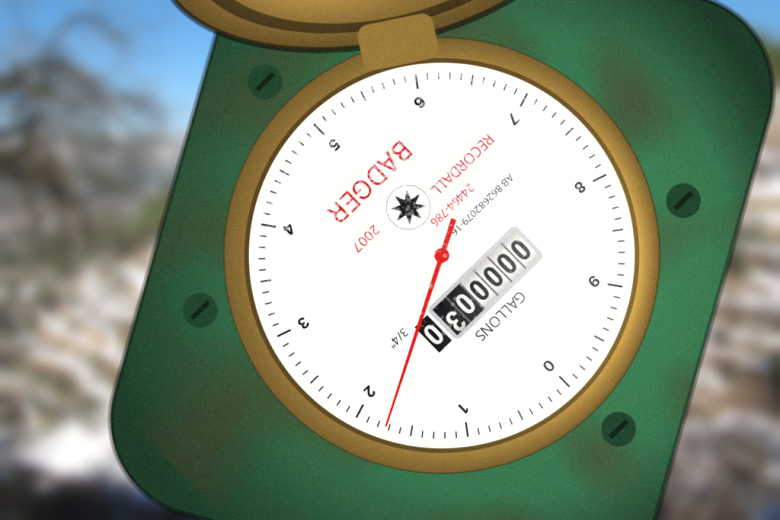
31.7 gal
